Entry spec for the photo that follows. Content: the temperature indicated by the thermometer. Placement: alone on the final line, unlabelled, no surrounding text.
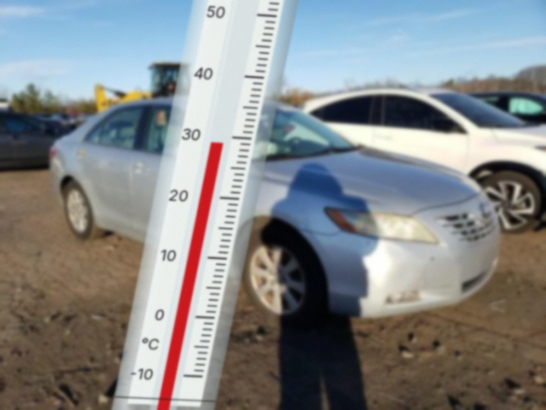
29 °C
